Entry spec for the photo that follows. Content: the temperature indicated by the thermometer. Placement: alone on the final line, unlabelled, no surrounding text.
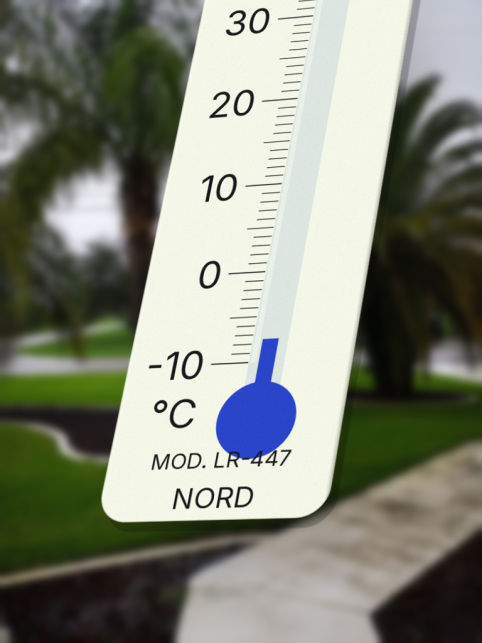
-7.5 °C
